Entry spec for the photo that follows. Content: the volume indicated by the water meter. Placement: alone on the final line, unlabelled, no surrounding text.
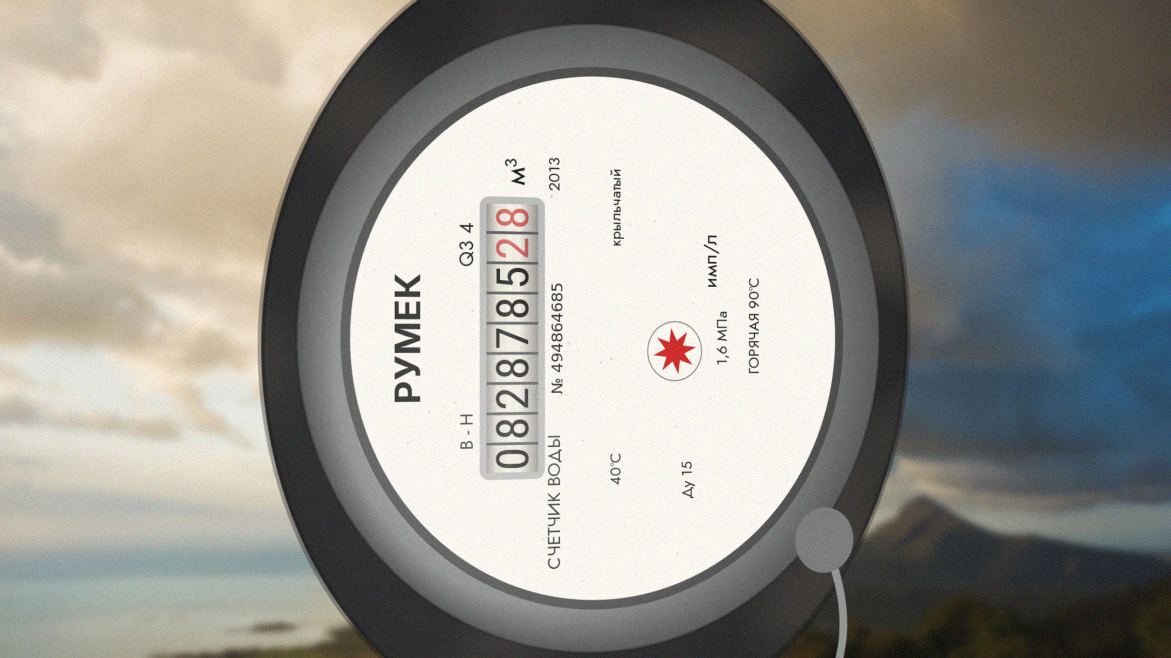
828785.28 m³
